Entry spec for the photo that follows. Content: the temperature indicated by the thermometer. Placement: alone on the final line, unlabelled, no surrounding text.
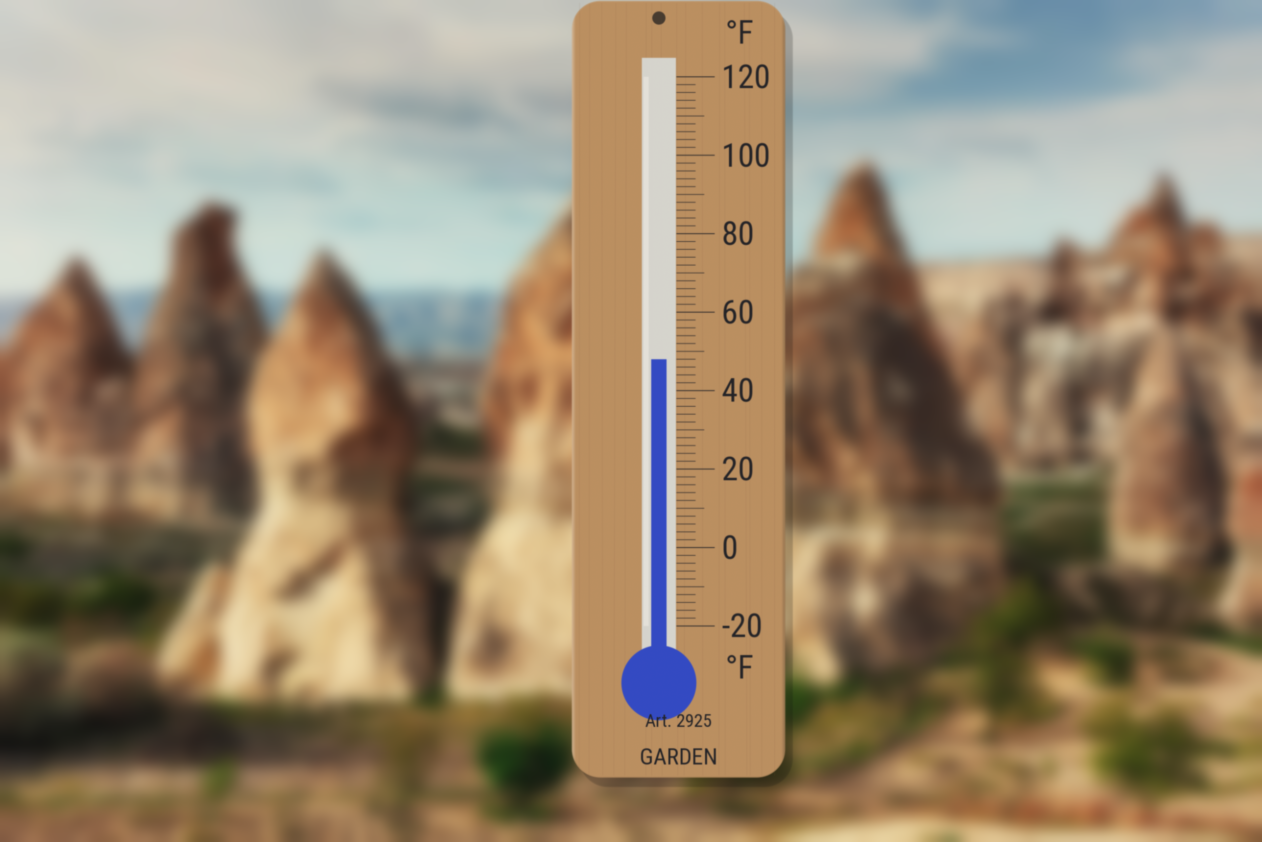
48 °F
